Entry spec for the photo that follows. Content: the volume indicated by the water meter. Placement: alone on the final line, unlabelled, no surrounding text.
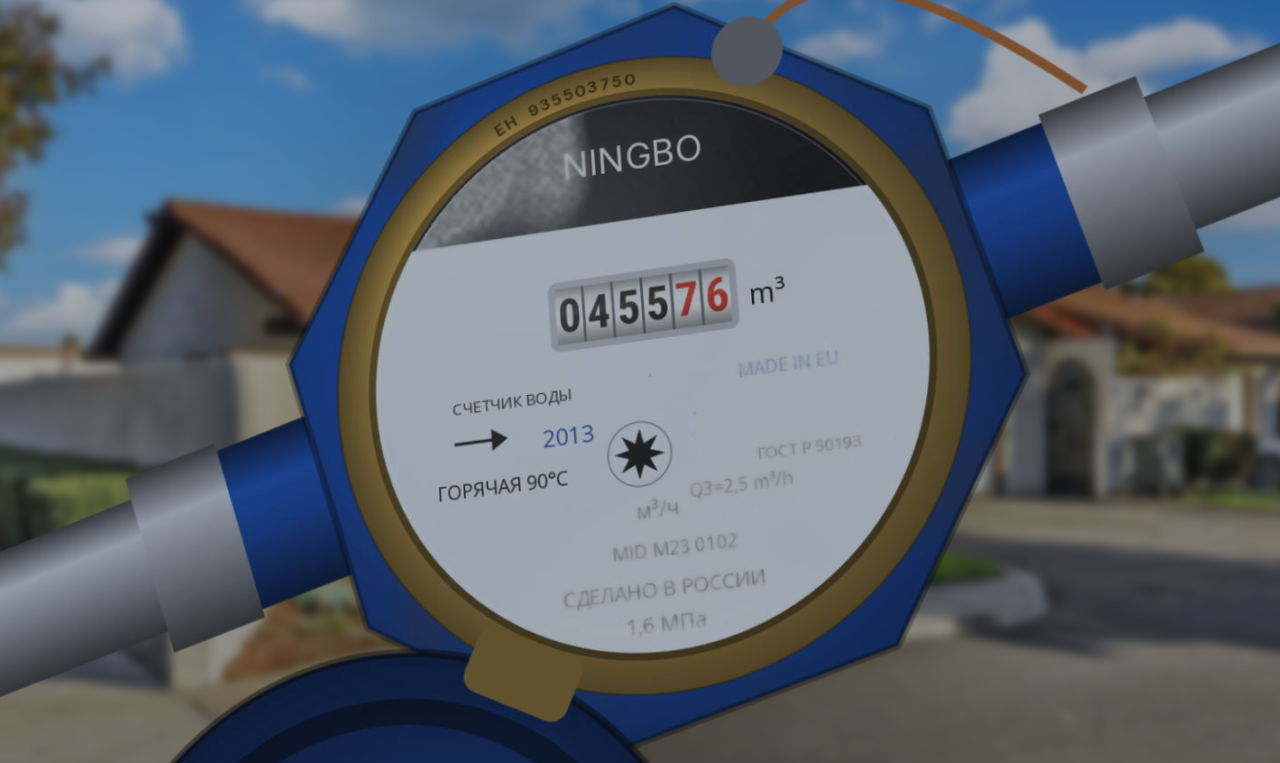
455.76 m³
